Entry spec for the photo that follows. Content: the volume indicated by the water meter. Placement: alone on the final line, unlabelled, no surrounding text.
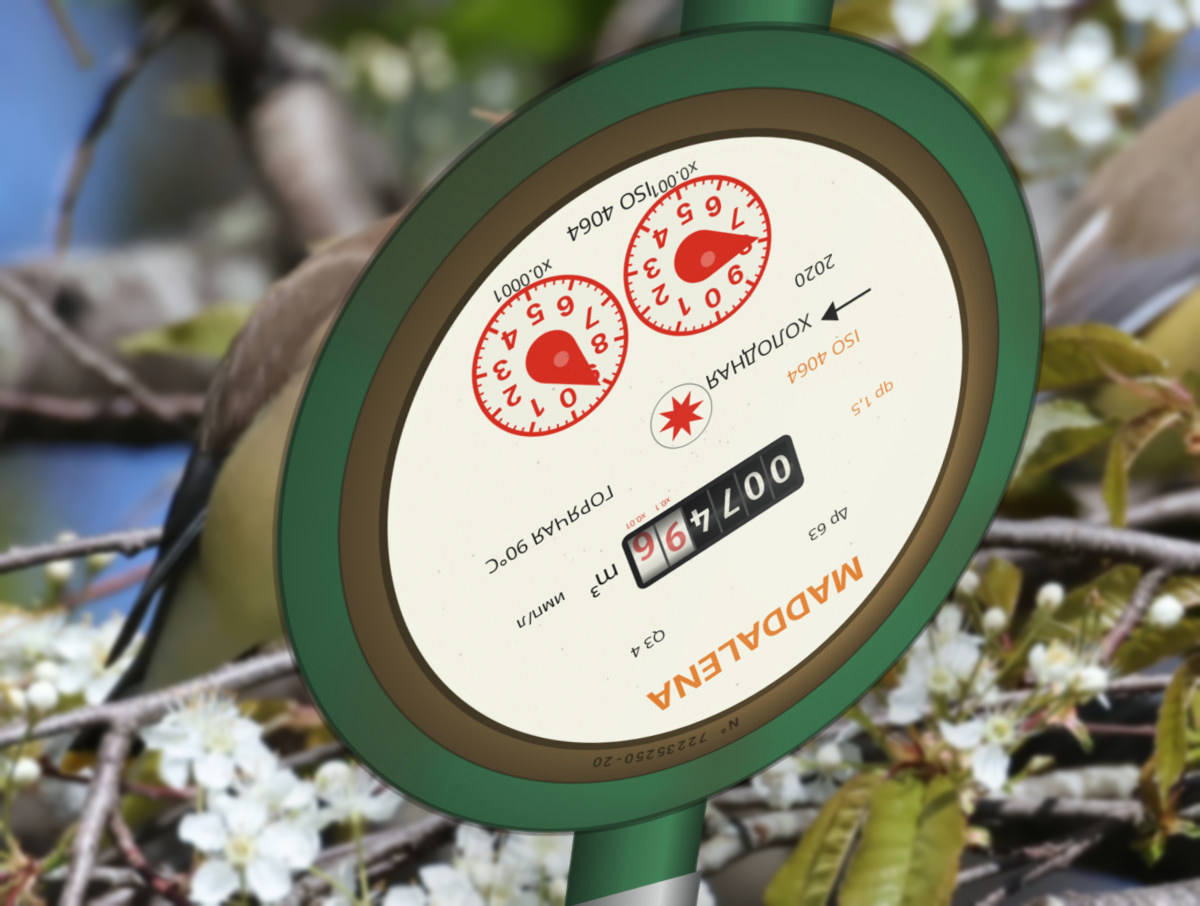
74.9579 m³
